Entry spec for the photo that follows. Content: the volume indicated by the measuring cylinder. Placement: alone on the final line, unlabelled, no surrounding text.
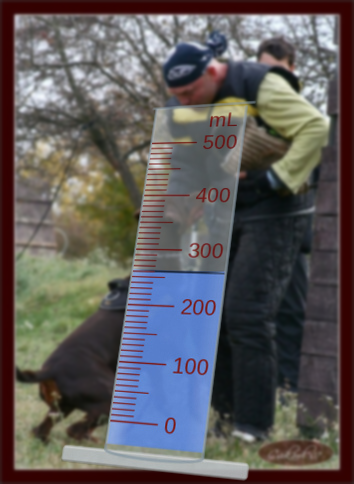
260 mL
